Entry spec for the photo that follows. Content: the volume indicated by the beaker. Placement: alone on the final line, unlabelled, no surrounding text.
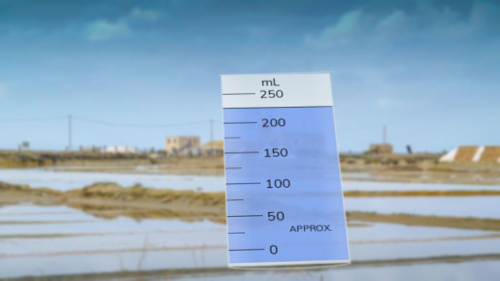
225 mL
